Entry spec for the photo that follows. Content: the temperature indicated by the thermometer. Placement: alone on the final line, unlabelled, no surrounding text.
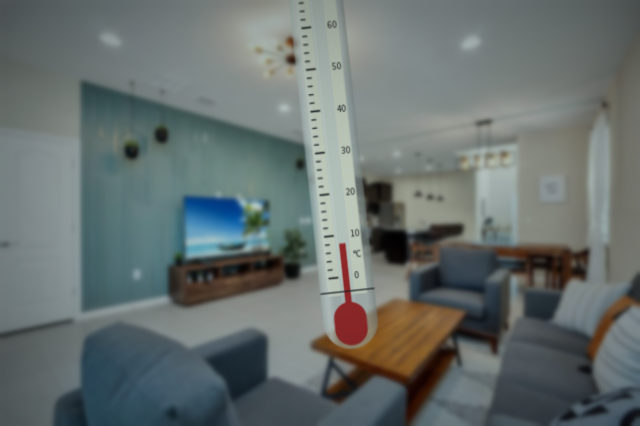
8 °C
